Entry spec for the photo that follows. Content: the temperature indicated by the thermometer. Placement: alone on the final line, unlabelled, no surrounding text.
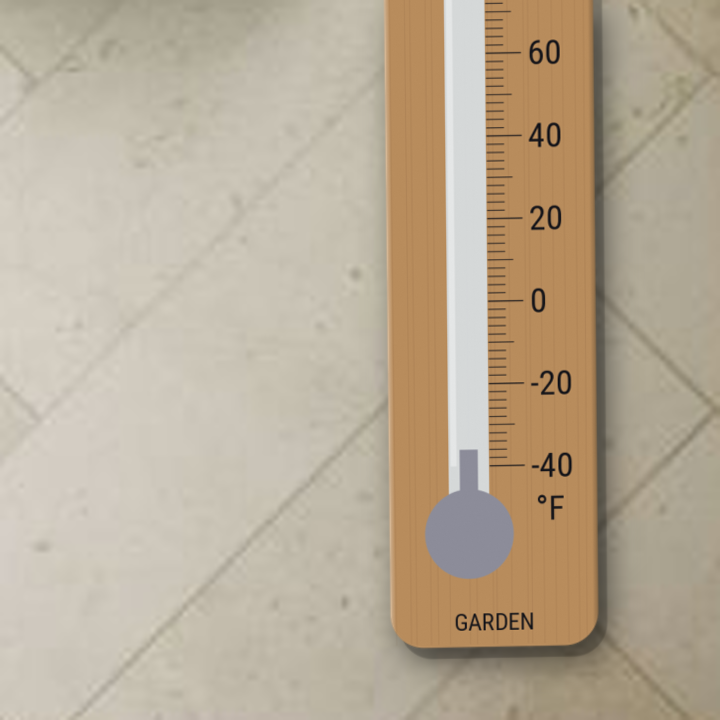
-36 °F
